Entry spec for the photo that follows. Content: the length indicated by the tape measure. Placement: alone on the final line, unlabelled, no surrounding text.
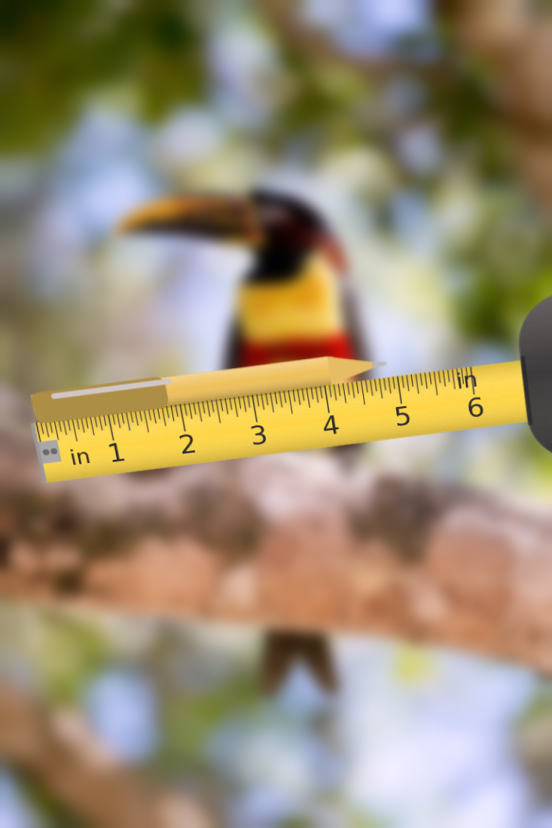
4.875 in
